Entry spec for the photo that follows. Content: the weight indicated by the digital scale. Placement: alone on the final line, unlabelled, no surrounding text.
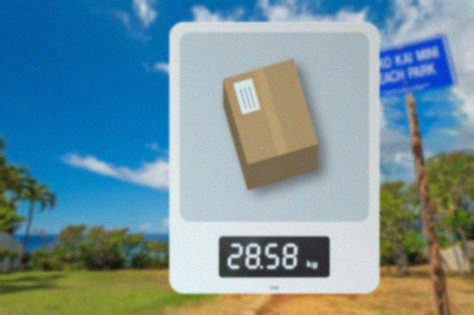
28.58 kg
